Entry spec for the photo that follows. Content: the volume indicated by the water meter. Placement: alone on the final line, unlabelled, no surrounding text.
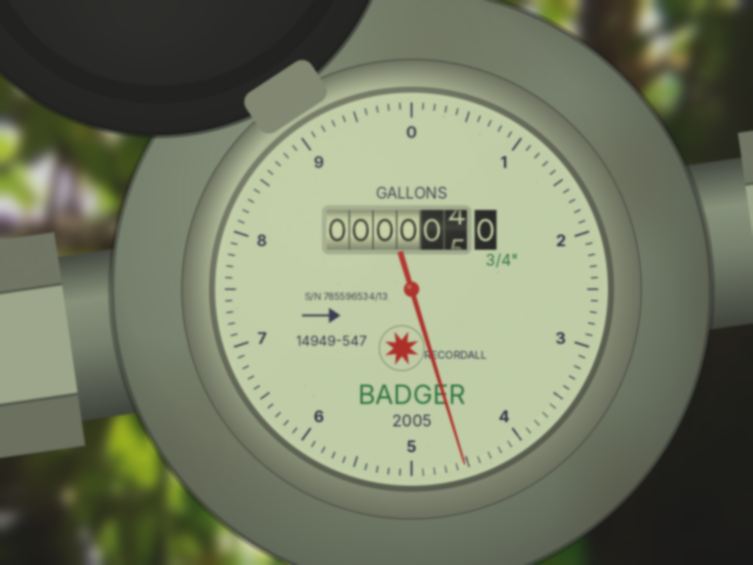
44.5 gal
